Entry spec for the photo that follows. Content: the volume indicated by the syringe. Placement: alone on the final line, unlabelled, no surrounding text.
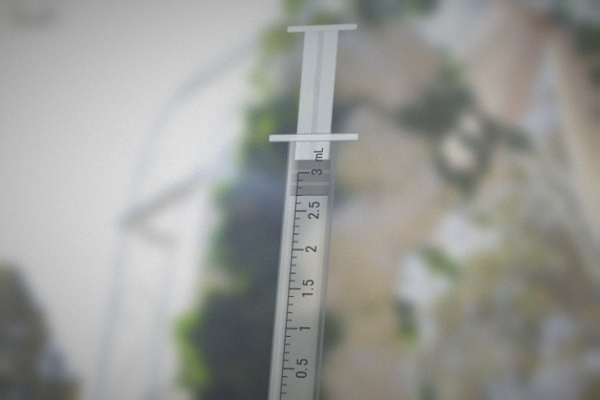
2.7 mL
